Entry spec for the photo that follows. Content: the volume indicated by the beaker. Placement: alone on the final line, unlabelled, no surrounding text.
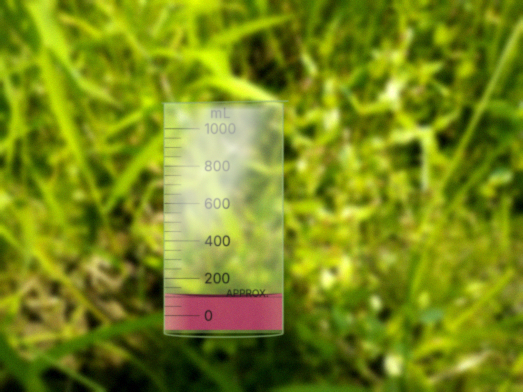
100 mL
